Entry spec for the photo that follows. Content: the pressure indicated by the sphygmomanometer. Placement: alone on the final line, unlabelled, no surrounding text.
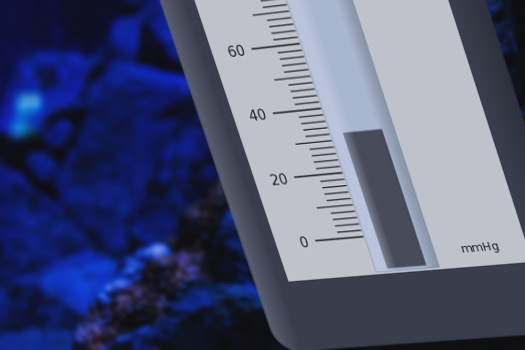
32 mmHg
